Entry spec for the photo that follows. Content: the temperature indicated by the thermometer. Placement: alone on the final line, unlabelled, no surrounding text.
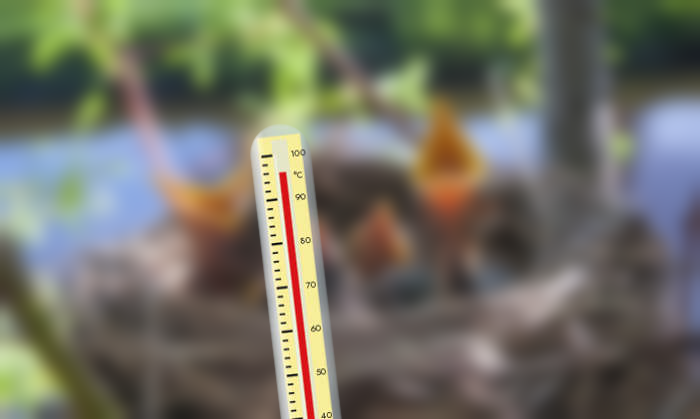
96 °C
